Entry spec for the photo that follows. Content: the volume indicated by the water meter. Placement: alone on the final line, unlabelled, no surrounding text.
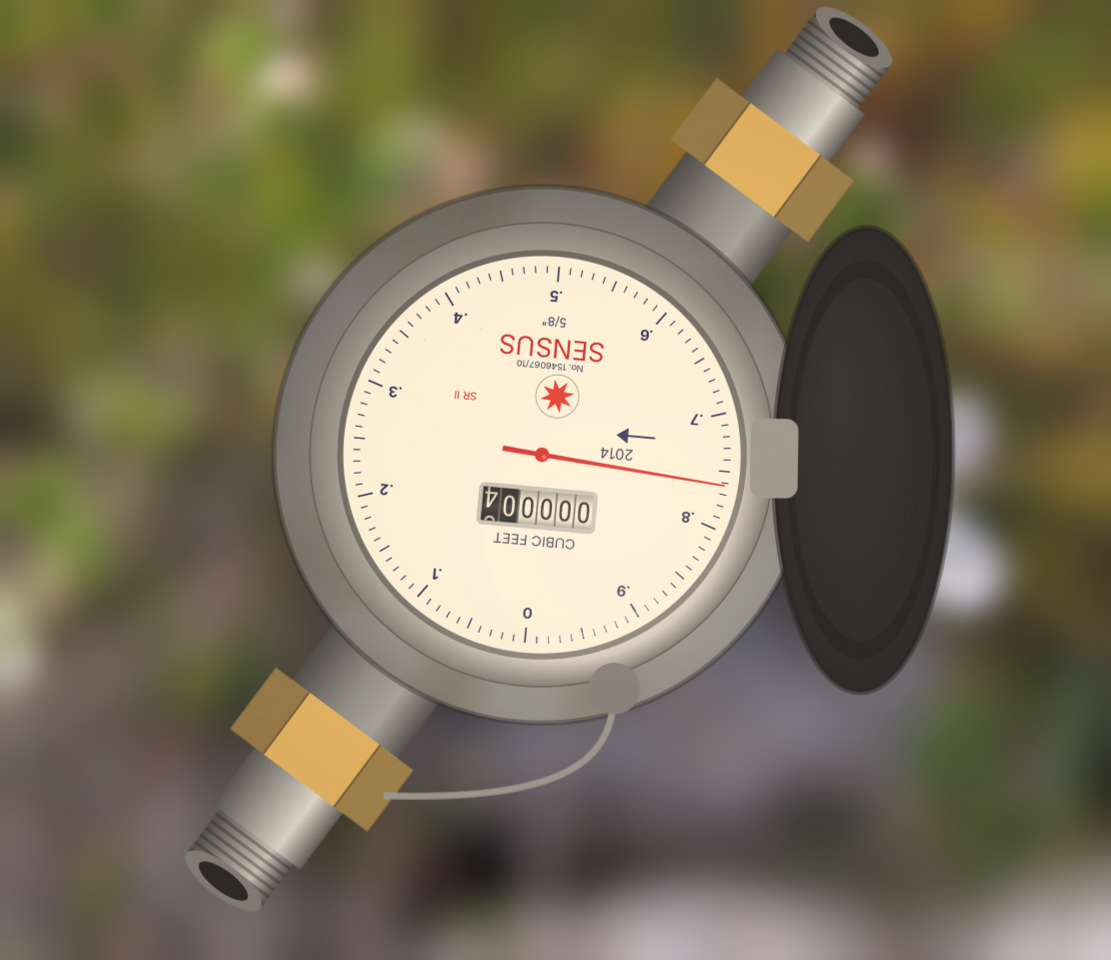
3.76 ft³
